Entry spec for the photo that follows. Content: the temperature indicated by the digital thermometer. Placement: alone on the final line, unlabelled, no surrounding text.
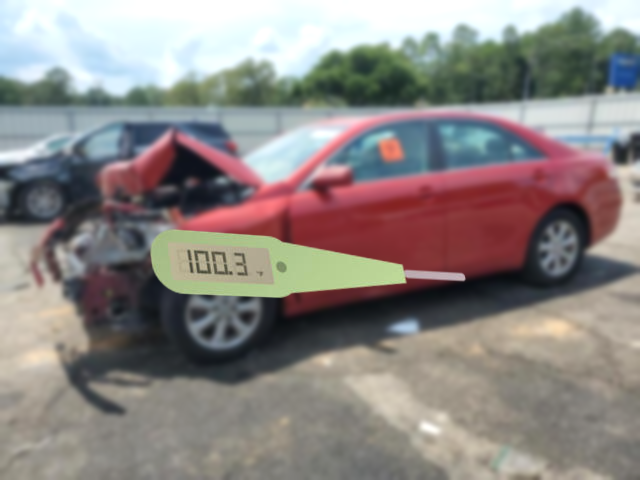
100.3 °F
